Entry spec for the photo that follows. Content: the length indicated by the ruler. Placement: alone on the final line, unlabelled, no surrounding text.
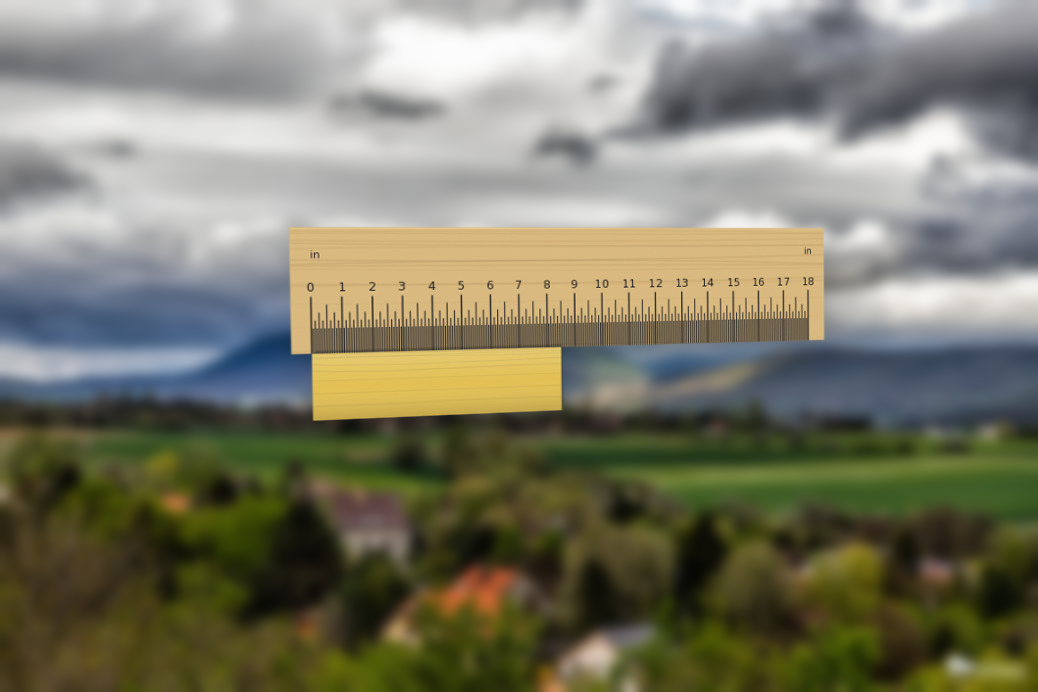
8.5 in
